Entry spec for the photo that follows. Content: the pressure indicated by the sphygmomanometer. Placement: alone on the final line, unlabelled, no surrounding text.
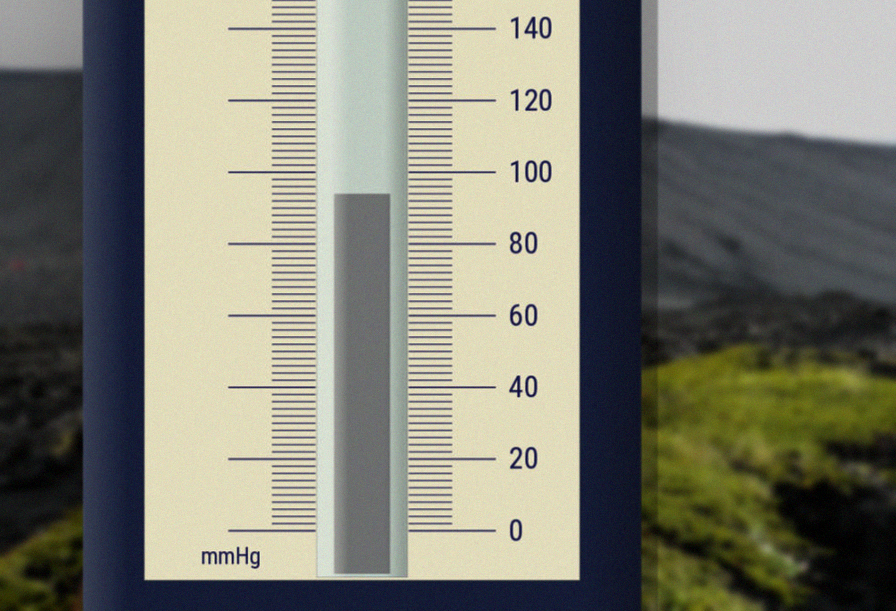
94 mmHg
